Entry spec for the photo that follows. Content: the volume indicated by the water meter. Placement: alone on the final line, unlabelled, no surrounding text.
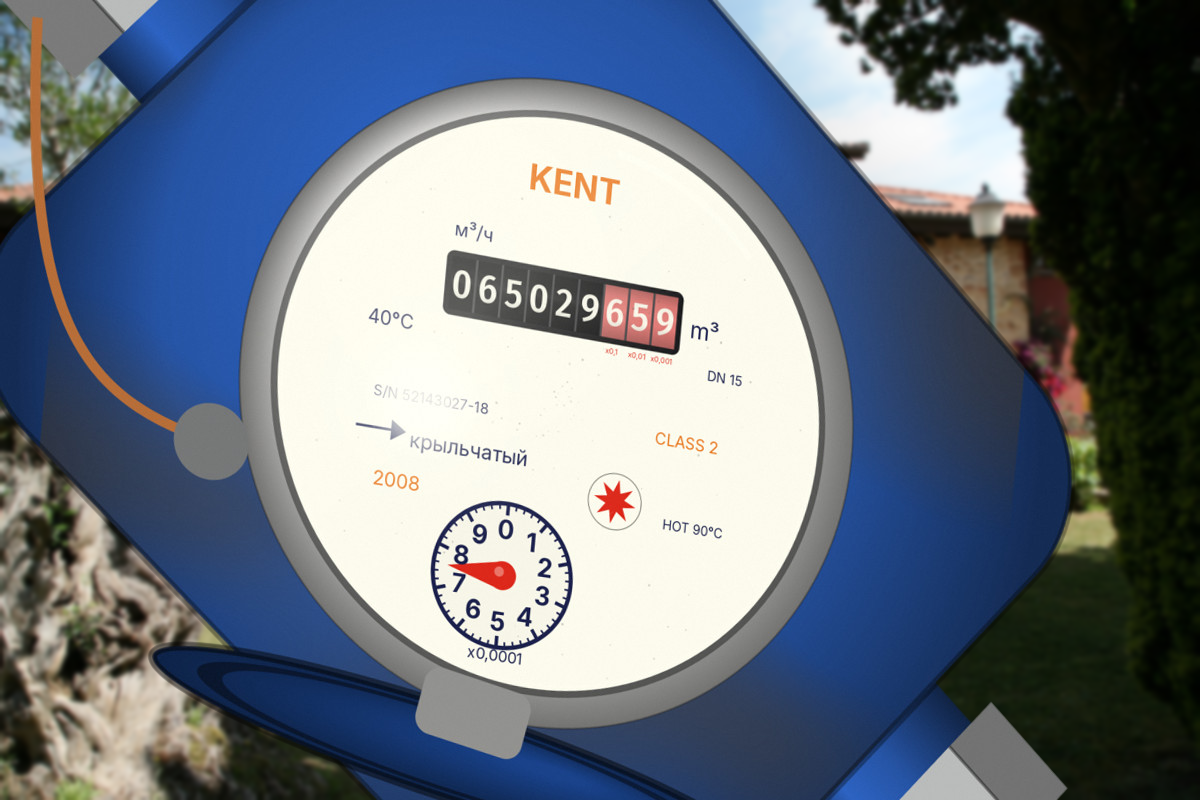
65029.6597 m³
